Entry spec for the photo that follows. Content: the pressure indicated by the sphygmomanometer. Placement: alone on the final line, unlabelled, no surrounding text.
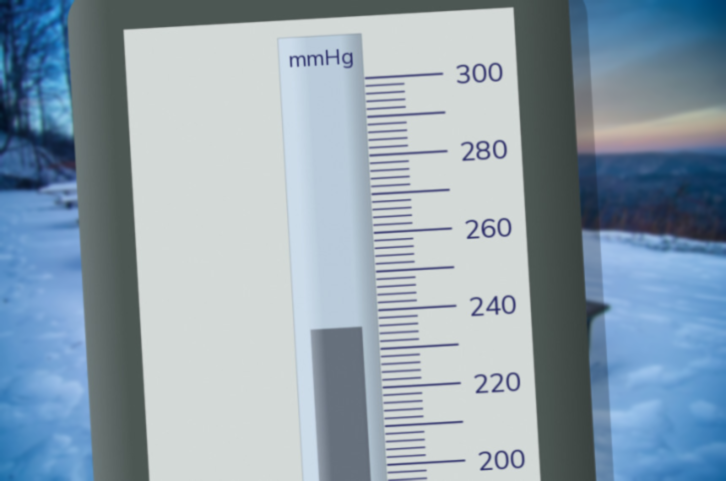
236 mmHg
